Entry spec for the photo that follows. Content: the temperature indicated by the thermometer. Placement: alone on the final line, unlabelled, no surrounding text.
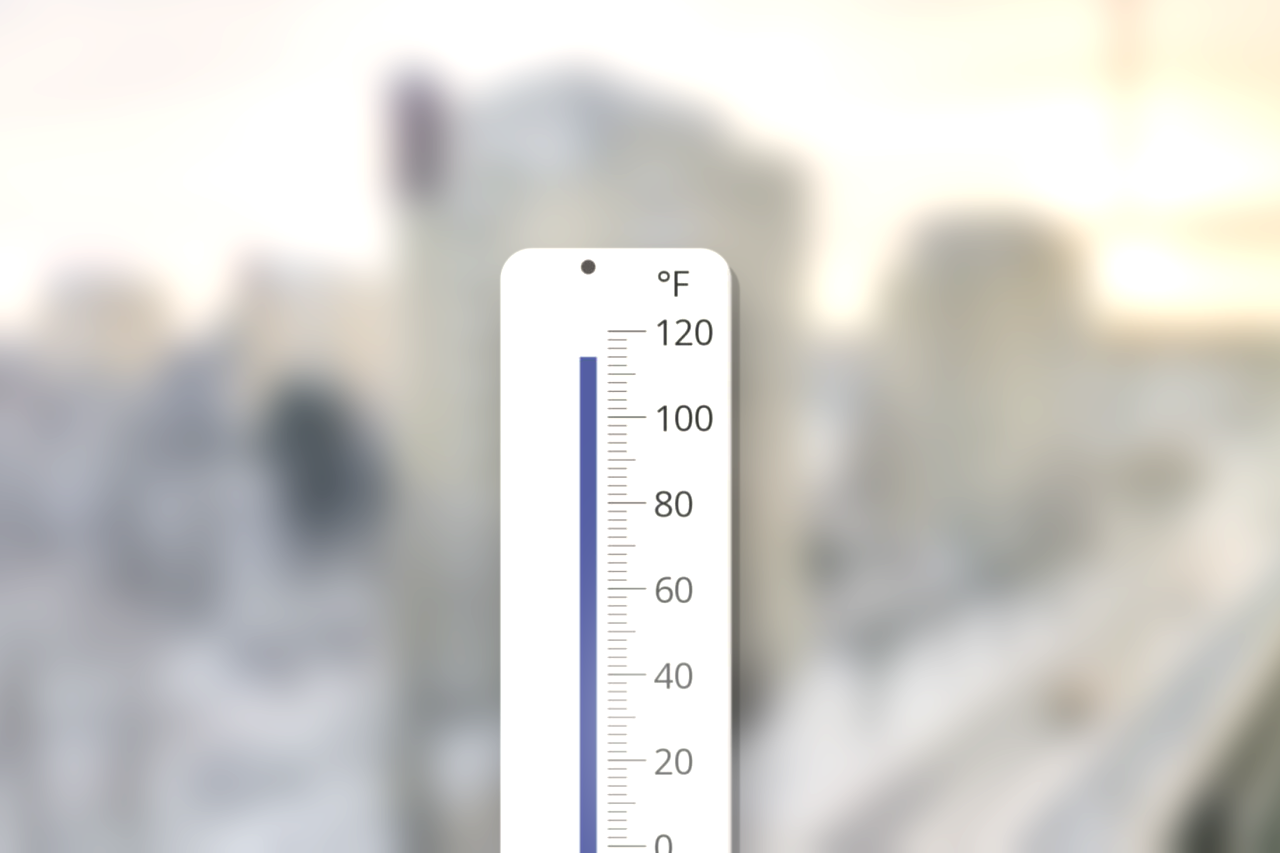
114 °F
